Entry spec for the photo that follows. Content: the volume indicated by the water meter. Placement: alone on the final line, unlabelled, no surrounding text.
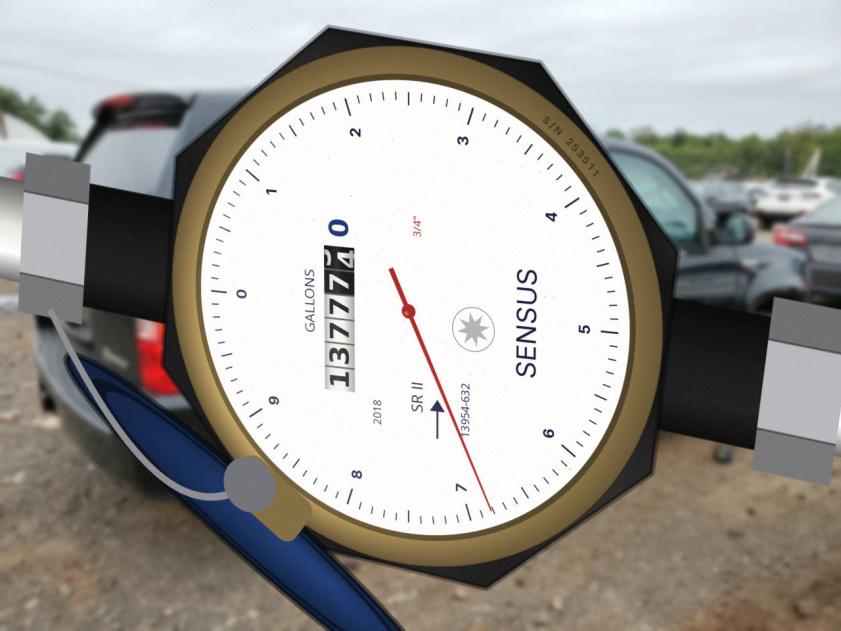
1377736.8 gal
